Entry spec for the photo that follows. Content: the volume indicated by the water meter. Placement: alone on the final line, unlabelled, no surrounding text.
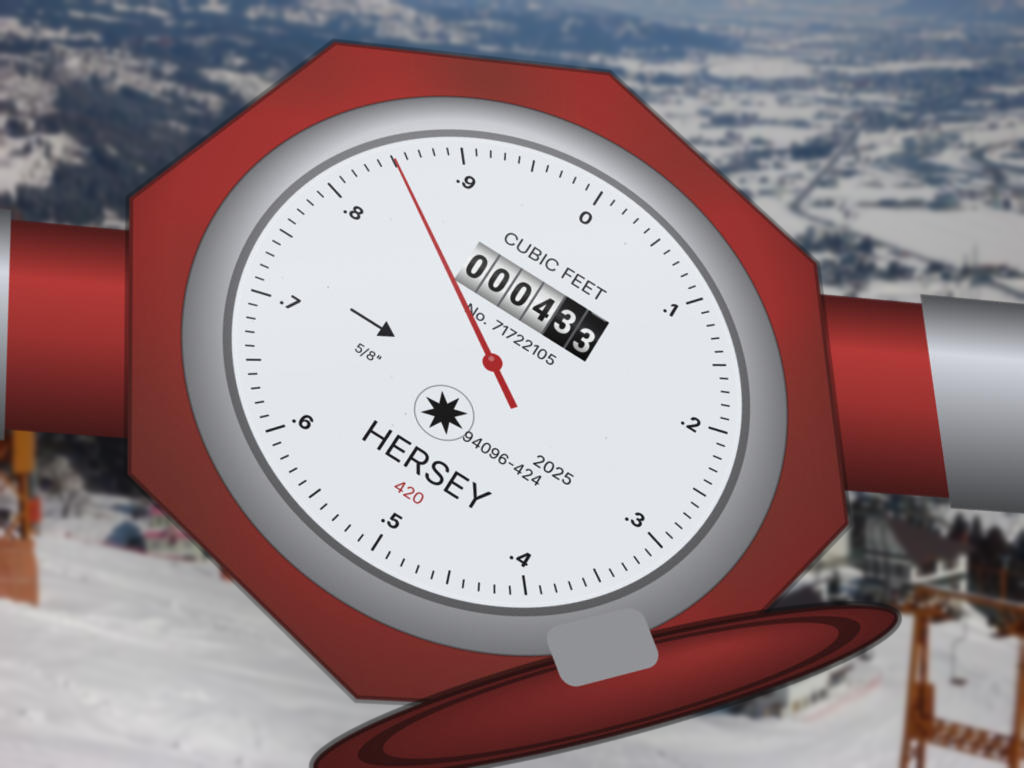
432.85 ft³
